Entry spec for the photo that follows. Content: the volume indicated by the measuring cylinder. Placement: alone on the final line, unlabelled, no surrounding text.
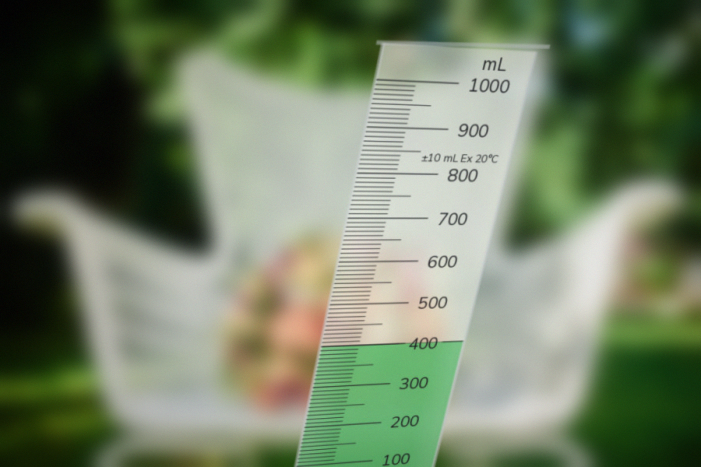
400 mL
